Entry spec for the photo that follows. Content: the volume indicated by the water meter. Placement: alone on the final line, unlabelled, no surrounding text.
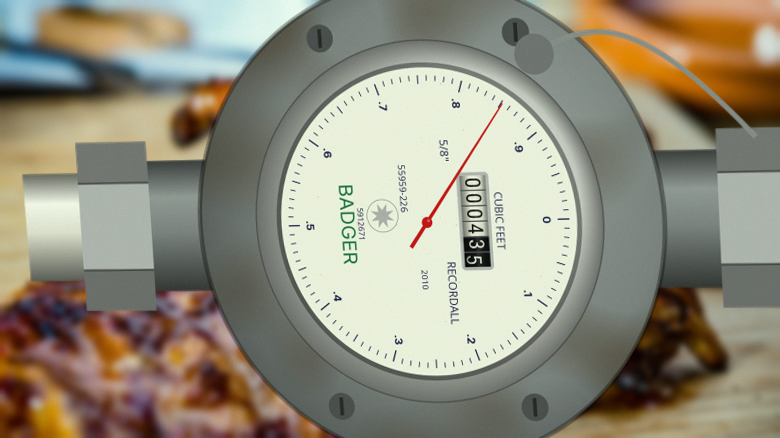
434.85 ft³
